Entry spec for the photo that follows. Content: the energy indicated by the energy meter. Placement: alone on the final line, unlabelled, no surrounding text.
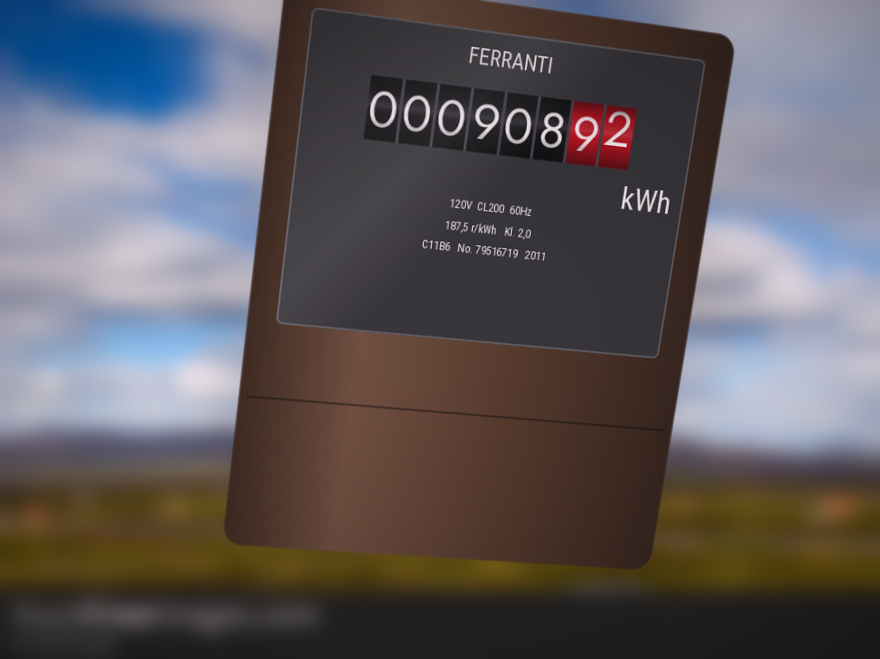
908.92 kWh
